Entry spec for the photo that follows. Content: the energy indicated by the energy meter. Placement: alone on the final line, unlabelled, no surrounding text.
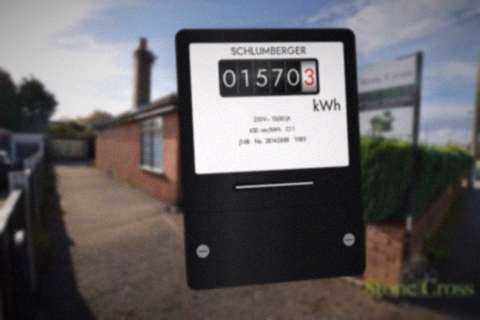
1570.3 kWh
